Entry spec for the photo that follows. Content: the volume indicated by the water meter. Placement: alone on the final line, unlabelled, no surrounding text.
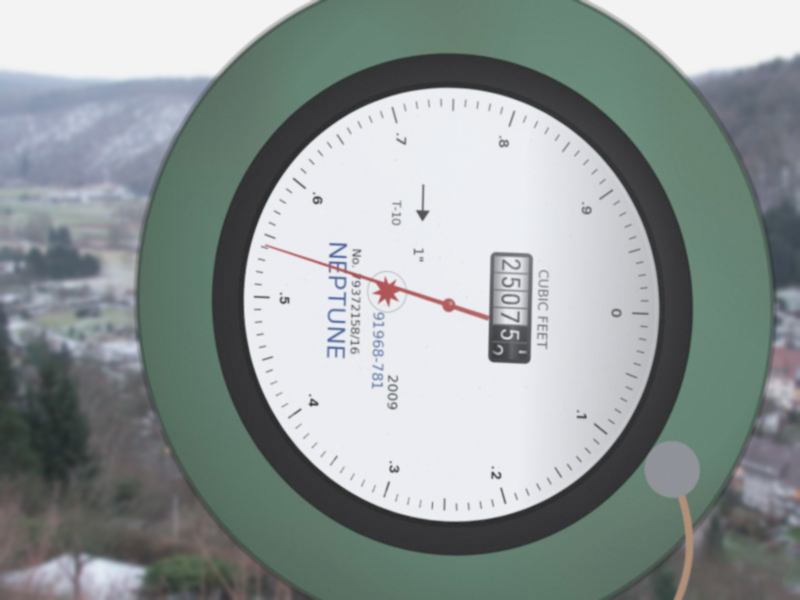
250751.54 ft³
